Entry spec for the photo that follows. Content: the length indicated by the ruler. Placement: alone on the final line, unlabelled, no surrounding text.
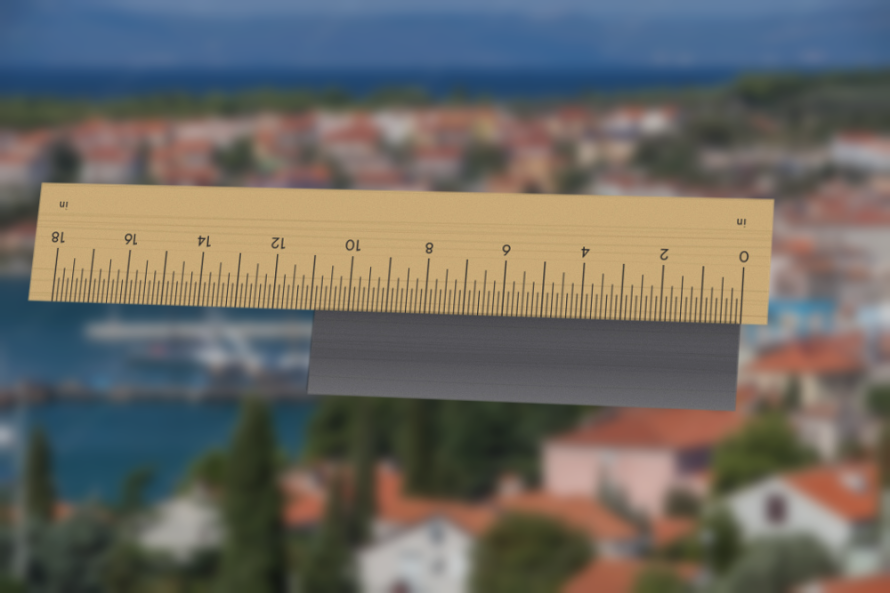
10.875 in
